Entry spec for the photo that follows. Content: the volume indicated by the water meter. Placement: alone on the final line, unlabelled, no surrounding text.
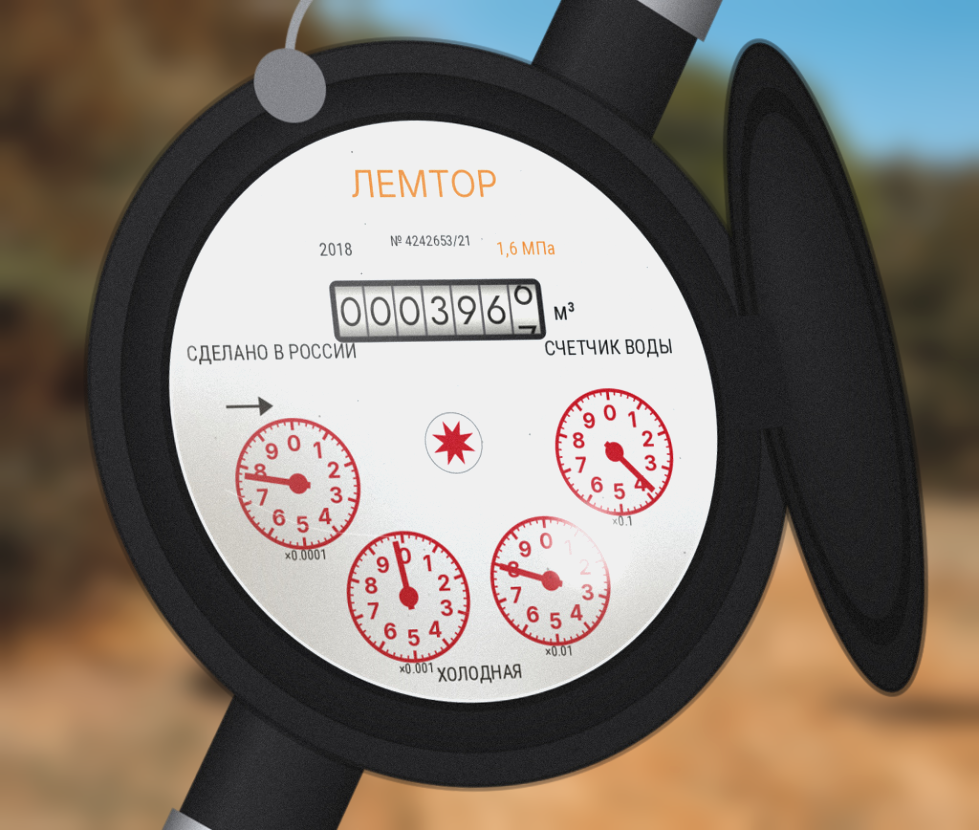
3966.3797 m³
